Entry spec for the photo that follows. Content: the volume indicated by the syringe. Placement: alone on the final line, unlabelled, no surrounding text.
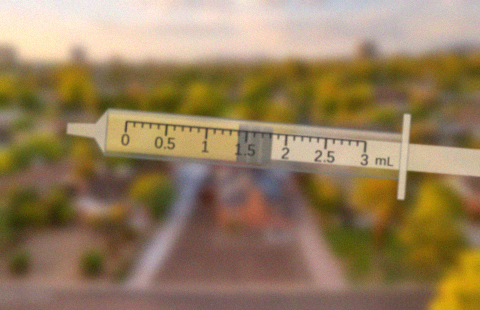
1.4 mL
